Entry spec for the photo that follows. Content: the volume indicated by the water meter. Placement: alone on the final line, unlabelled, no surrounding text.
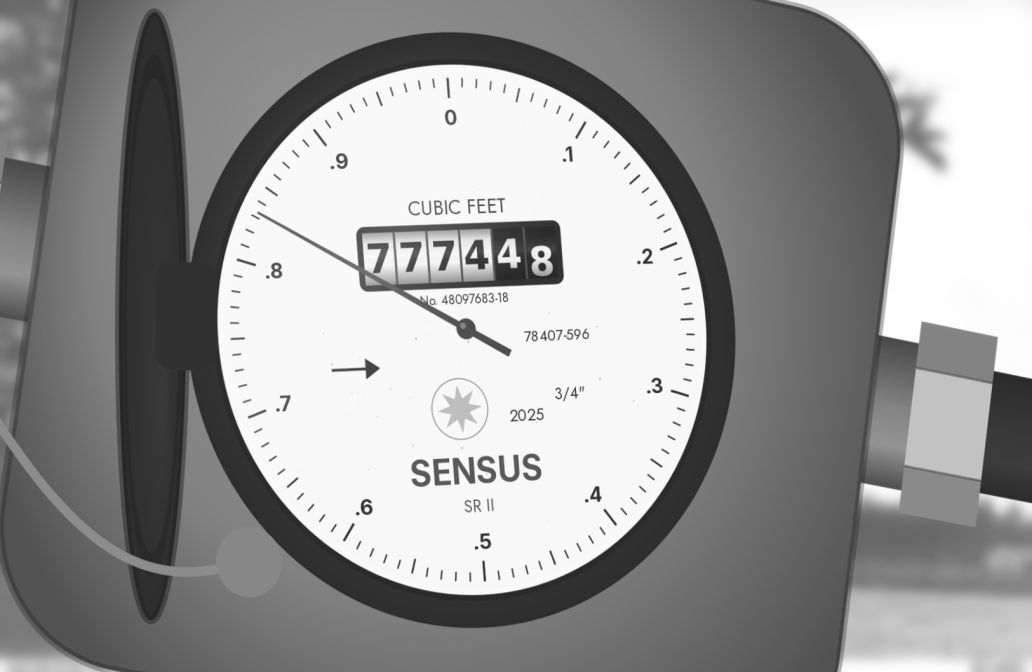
777447.83 ft³
